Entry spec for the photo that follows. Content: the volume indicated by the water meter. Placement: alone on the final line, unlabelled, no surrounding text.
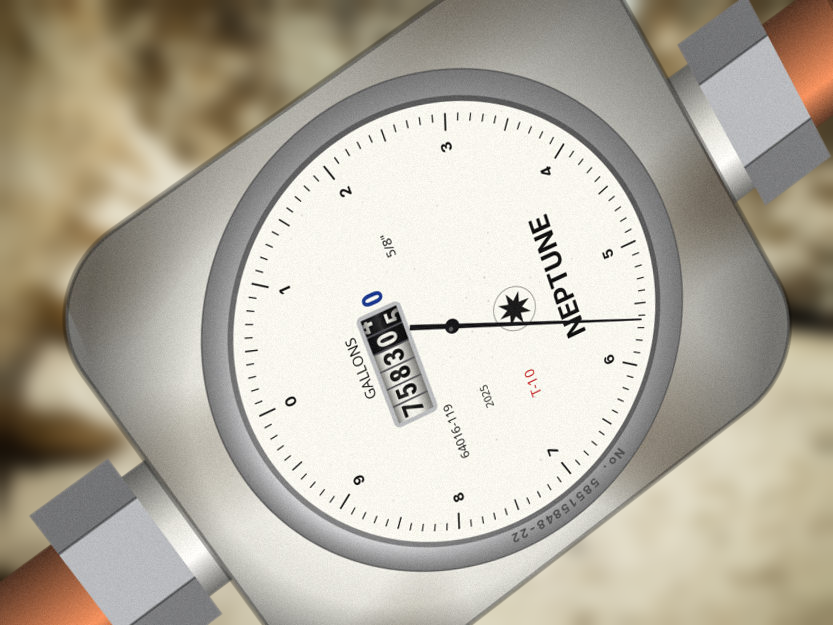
7583045.6 gal
